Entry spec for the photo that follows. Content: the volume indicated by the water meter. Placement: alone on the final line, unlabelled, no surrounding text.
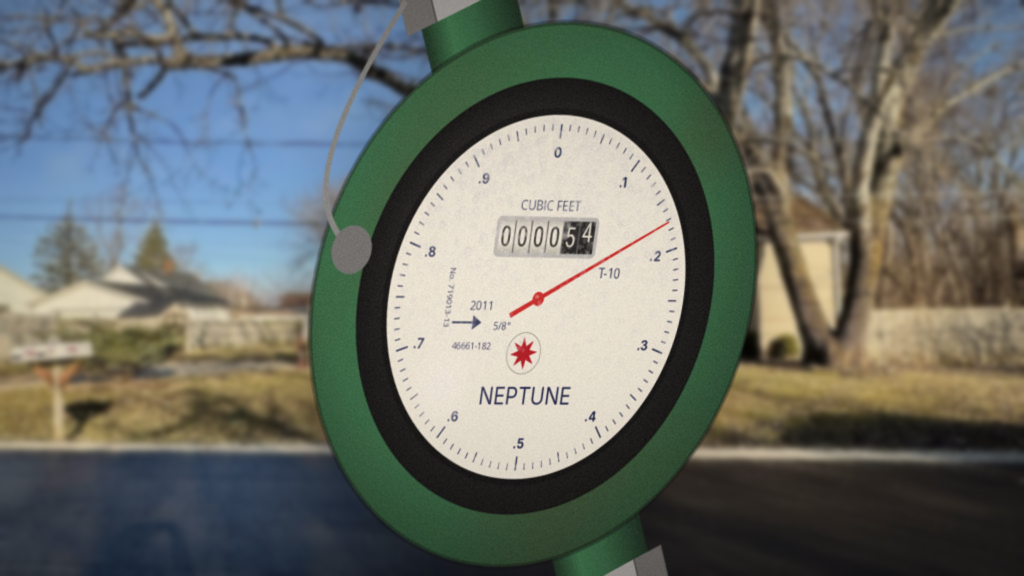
54.17 ft³
